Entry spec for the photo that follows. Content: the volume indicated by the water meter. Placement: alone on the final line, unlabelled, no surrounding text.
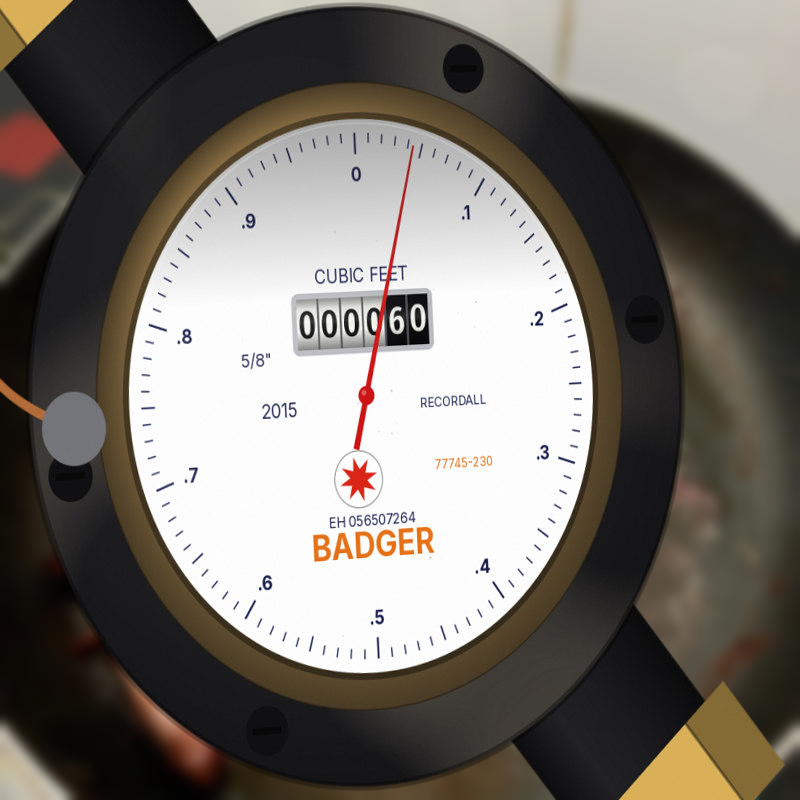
60.04 ft³
